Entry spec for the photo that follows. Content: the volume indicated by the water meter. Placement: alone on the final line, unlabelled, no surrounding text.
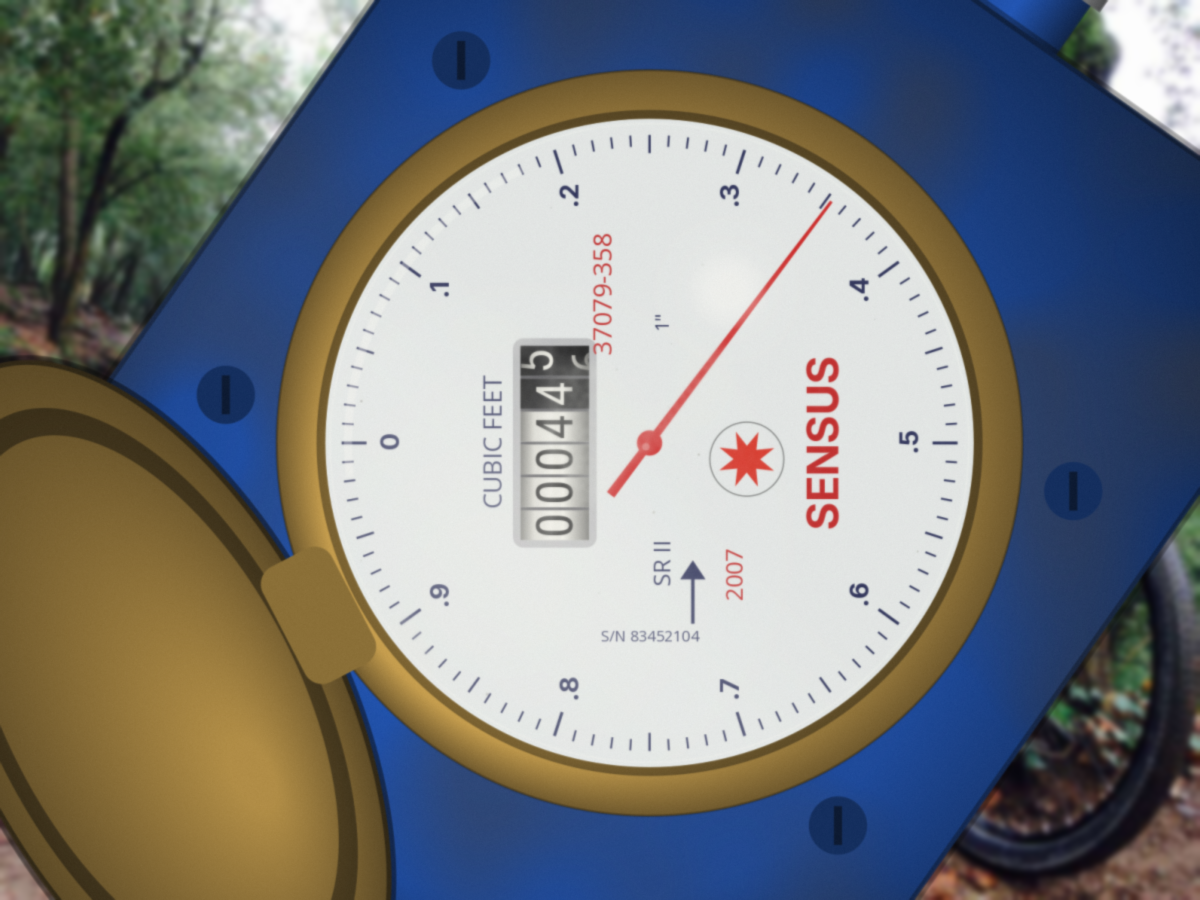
445.35 ft³
